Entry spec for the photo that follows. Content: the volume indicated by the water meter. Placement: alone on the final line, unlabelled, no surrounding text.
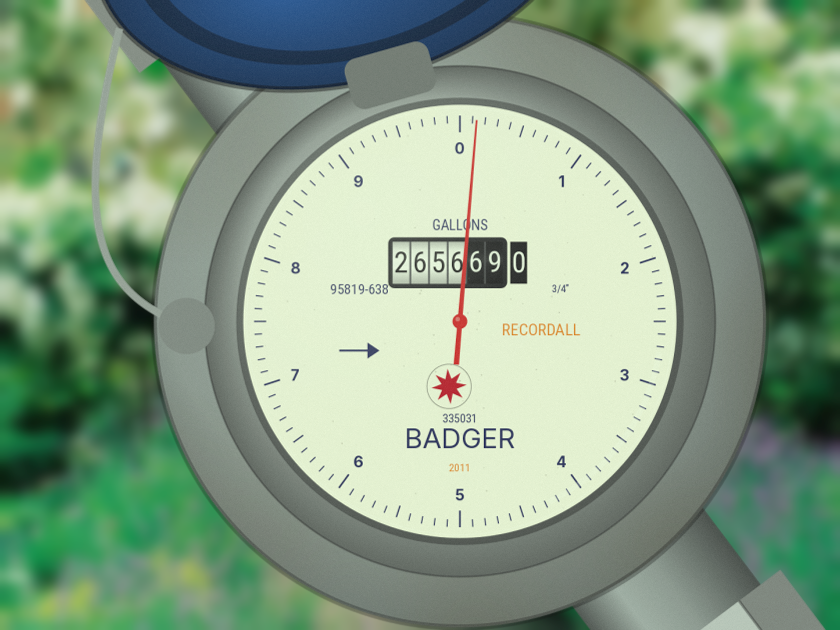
2656690.1 gal
